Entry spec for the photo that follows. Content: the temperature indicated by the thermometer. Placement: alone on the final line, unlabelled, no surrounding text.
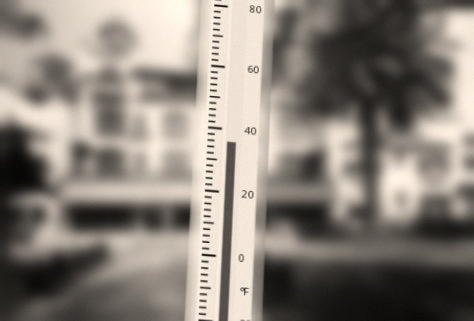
36 °F
